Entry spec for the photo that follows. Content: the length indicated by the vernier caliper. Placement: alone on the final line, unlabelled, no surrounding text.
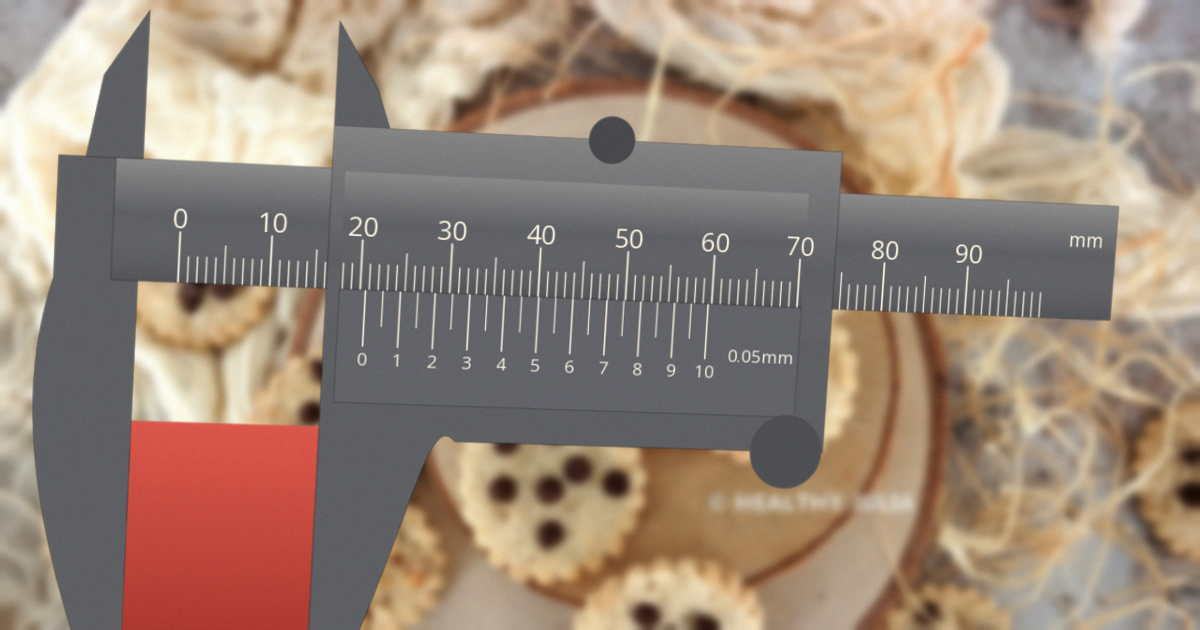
20.6 mm
